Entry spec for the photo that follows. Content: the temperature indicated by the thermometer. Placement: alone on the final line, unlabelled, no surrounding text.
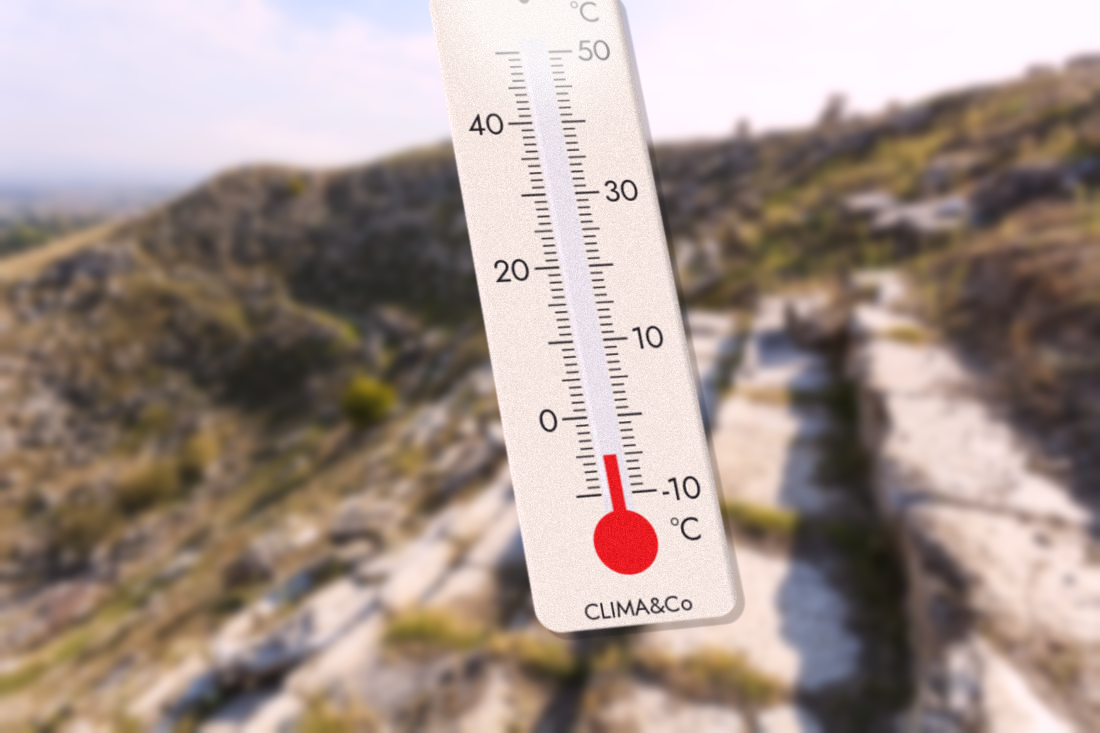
-5 °C
